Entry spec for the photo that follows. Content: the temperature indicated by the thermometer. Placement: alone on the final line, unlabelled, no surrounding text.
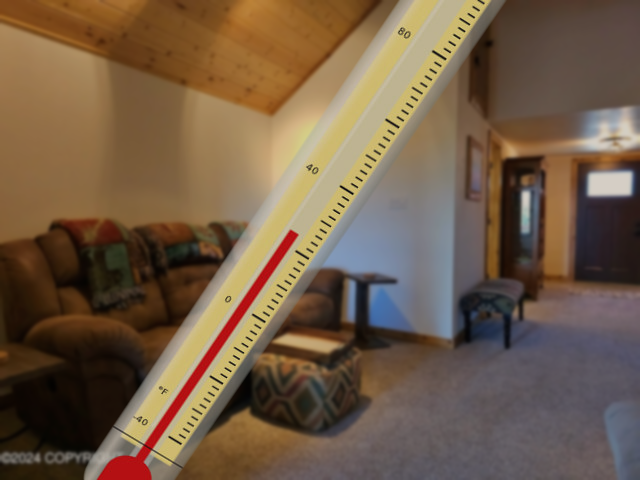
24 °F
